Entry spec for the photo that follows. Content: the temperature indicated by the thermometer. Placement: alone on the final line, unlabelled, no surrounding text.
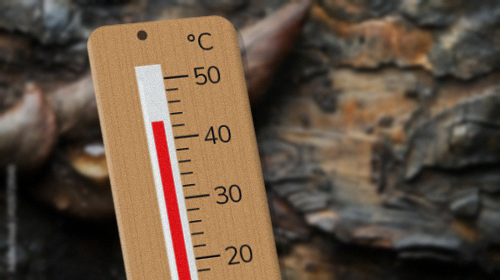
43 °C
